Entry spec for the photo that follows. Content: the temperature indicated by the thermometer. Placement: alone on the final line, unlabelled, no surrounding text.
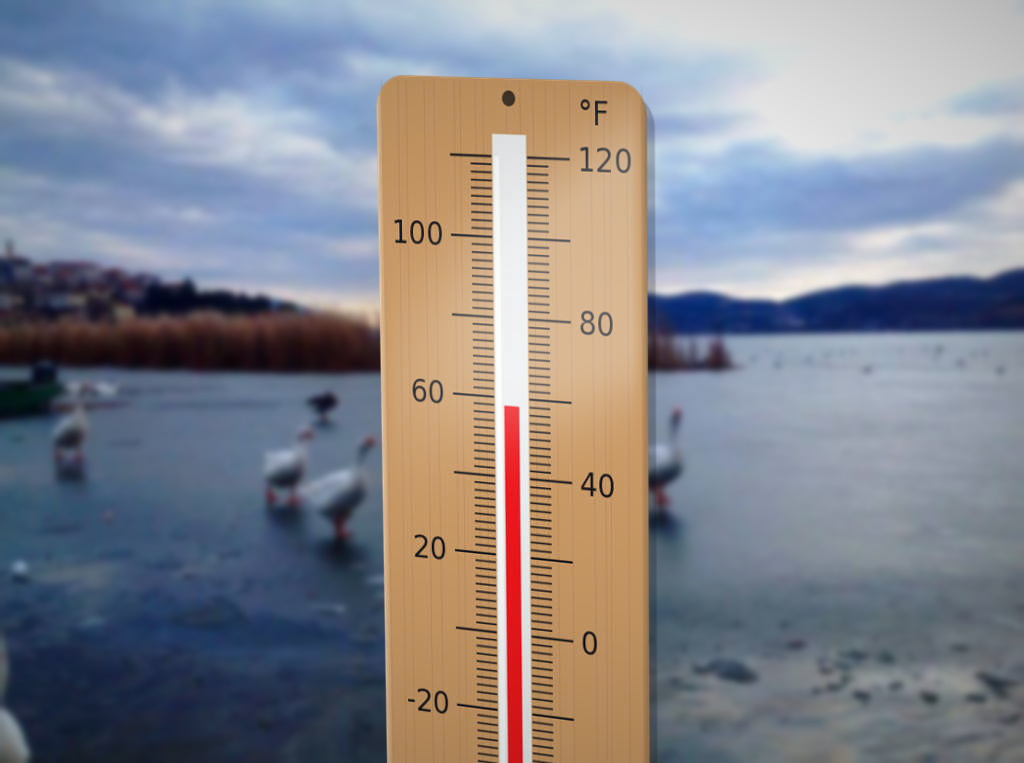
58 °F
